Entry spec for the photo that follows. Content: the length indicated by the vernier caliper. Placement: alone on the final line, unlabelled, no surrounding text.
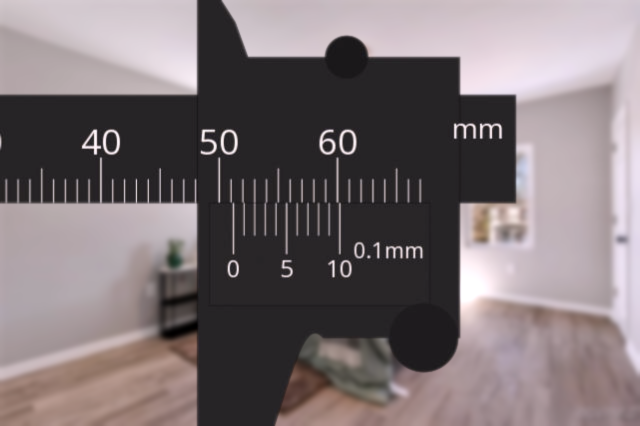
51.2 mm
